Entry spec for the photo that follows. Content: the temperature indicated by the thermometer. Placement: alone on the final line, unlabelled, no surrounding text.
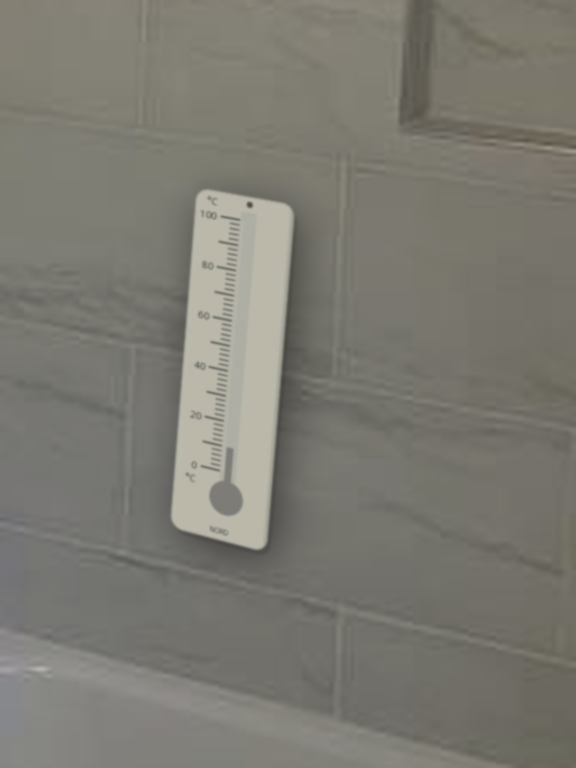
10 °C
